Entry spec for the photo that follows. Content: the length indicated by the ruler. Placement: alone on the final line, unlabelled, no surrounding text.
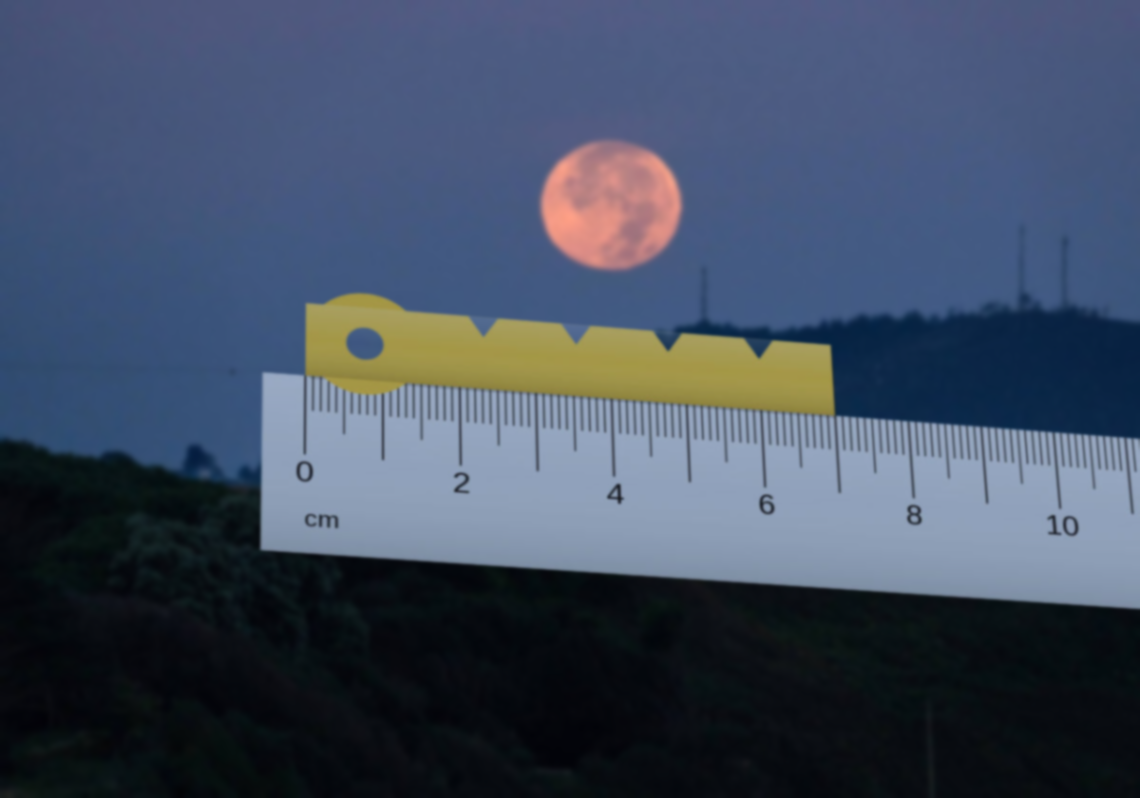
7 cm
